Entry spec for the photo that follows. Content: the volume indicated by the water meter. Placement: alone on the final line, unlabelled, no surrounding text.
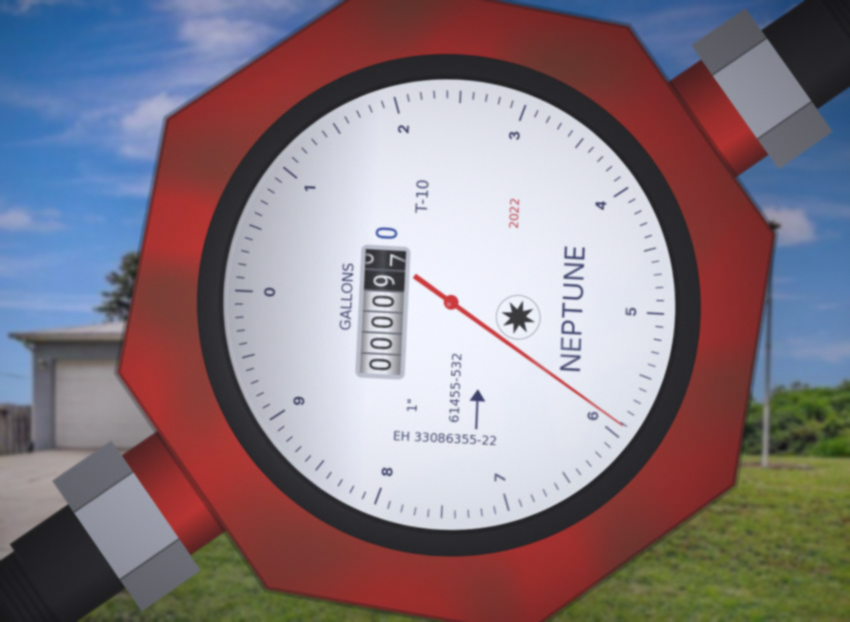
965.9 gal
